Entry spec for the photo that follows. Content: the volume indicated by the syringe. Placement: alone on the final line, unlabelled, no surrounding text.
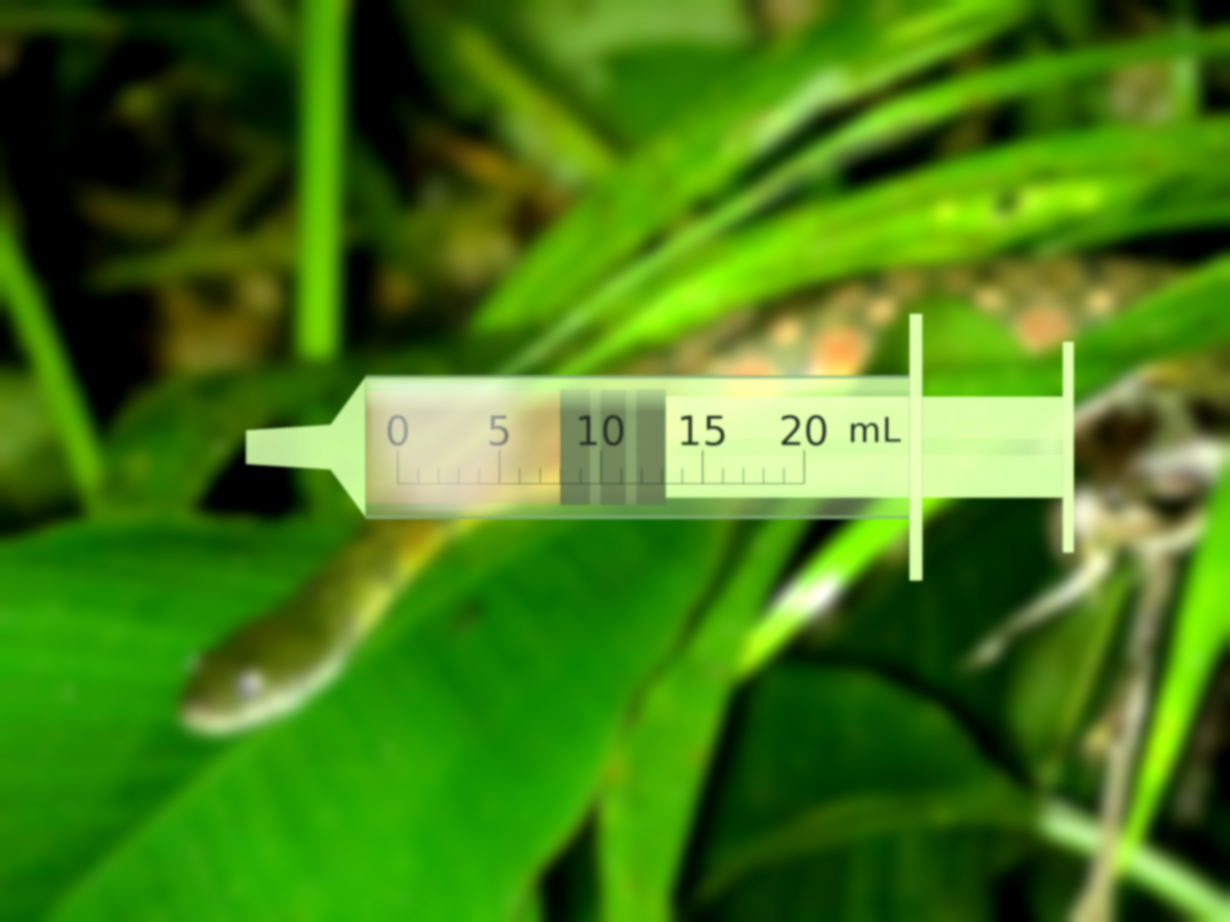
8 mL
